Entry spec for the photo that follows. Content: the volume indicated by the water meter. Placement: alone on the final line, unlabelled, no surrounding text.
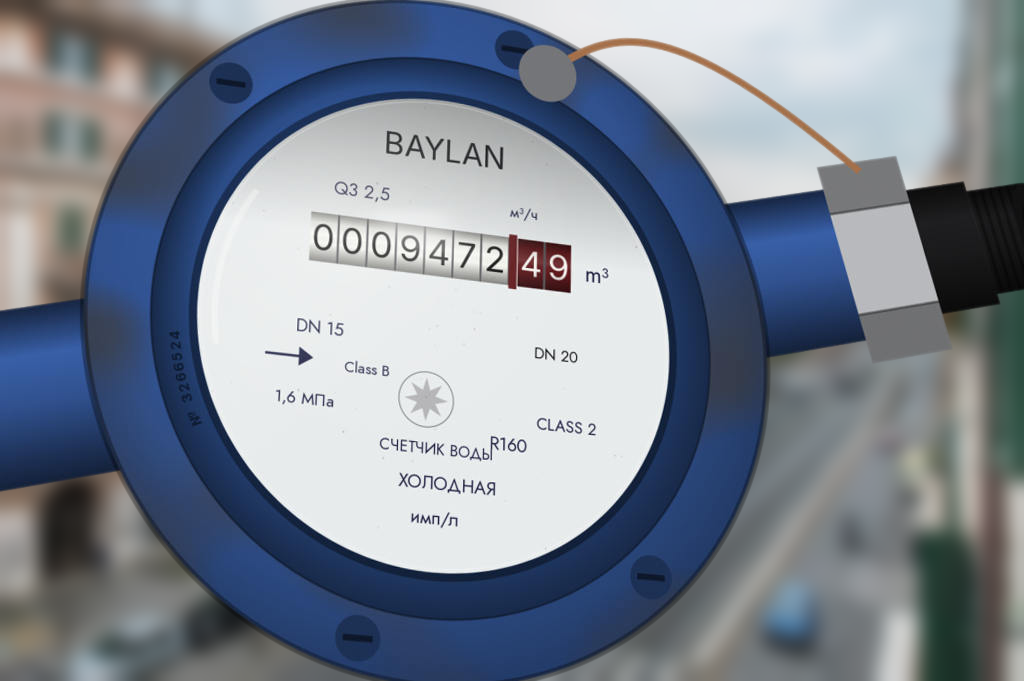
9472.49 m³
